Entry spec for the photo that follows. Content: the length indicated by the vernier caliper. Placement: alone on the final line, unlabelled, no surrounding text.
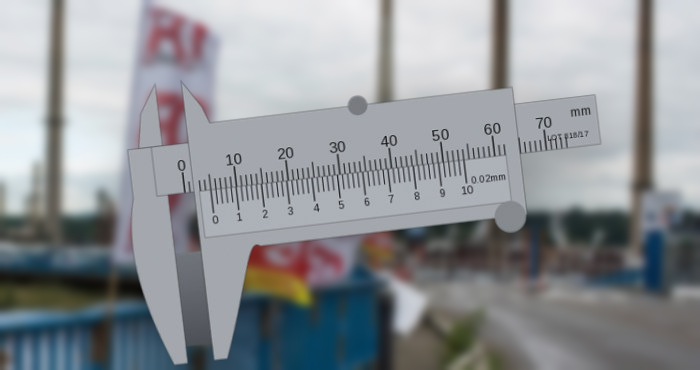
5.0 mm
